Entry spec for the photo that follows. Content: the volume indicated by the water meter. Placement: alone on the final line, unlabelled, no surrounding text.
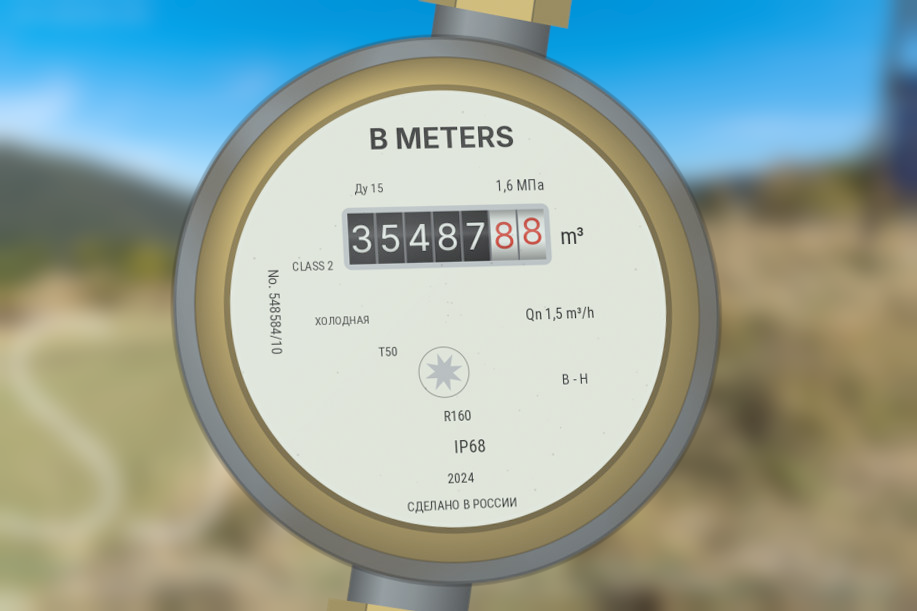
35487.88 m³
